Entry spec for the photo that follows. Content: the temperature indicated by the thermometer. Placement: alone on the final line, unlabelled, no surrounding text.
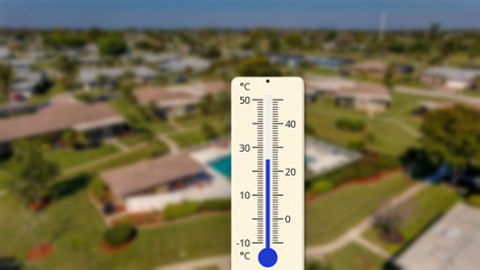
25 °C
